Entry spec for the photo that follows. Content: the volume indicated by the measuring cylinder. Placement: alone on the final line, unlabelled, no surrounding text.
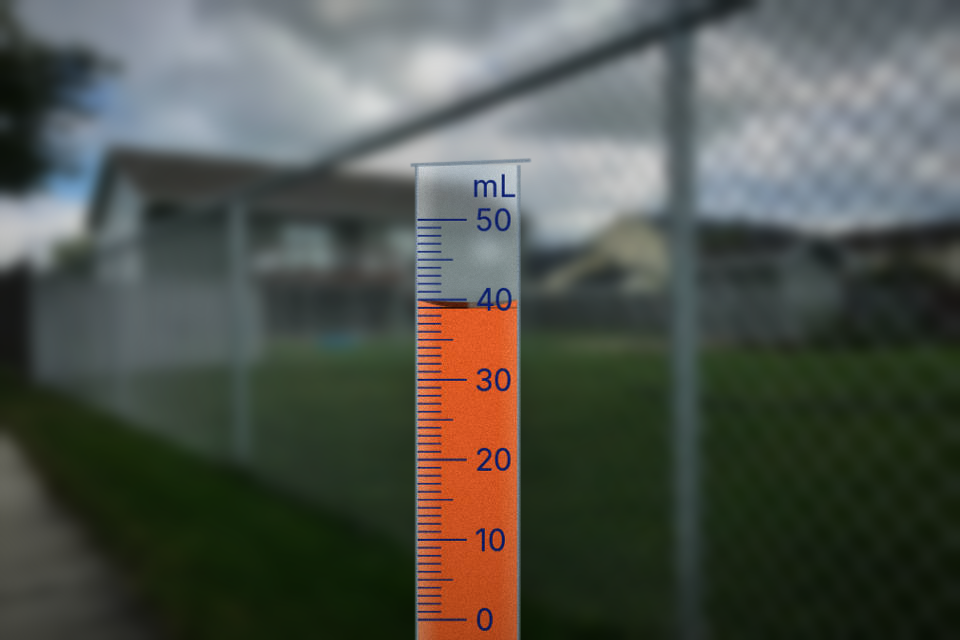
39 mL
